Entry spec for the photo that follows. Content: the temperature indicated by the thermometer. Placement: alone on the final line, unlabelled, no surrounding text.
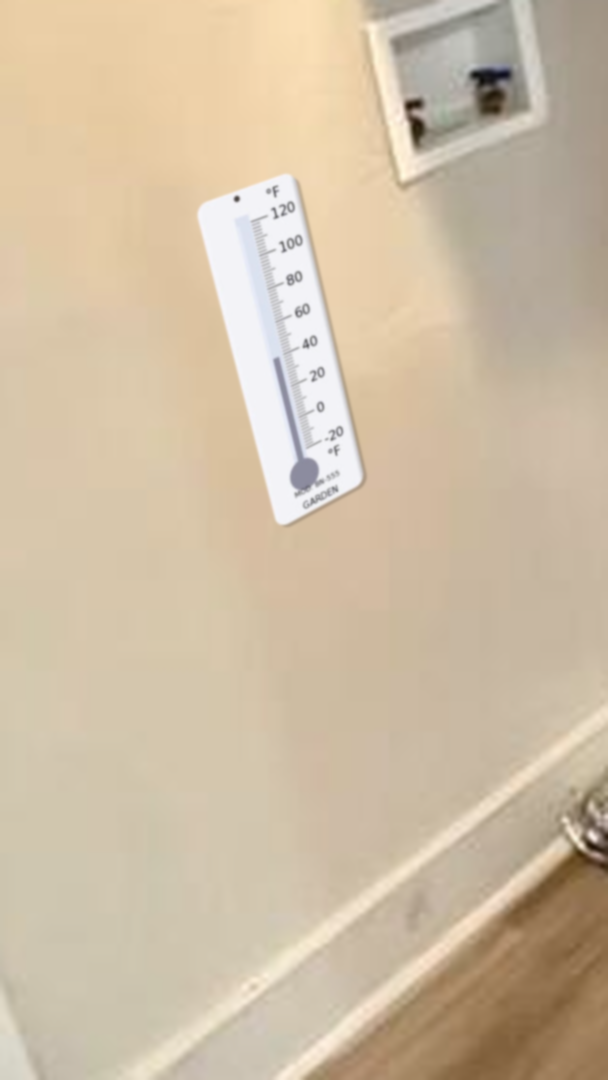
40 °F
